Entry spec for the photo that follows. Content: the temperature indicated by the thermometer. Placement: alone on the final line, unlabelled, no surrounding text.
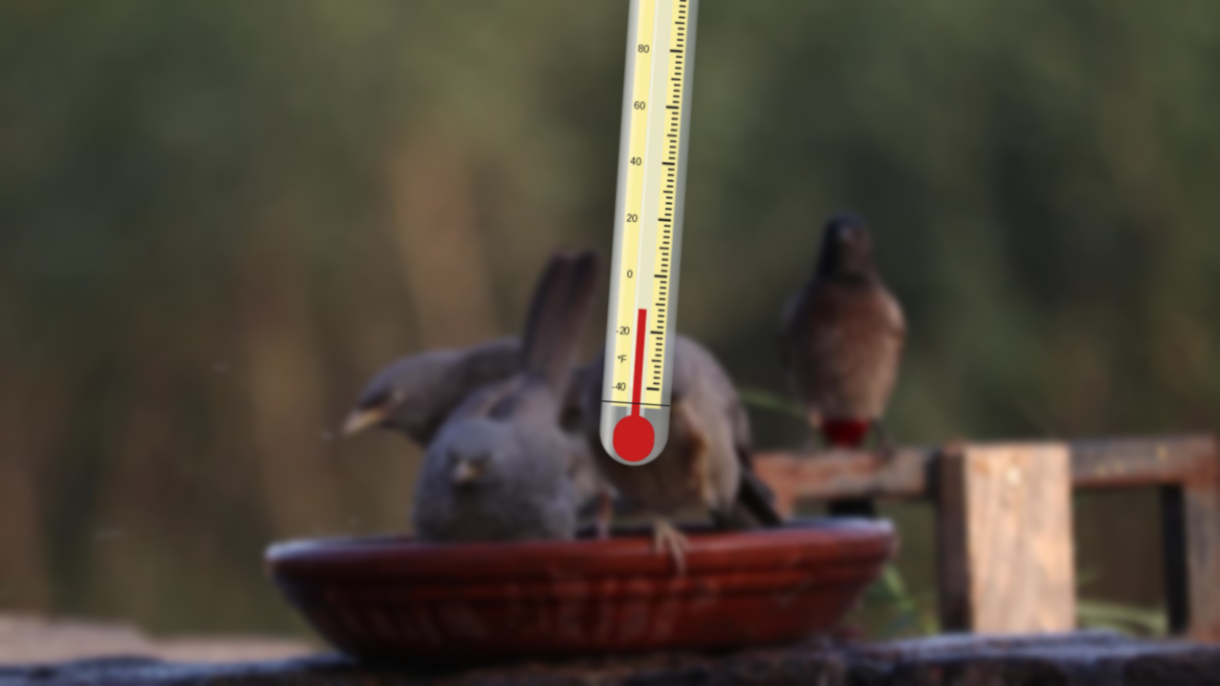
-12 °F
